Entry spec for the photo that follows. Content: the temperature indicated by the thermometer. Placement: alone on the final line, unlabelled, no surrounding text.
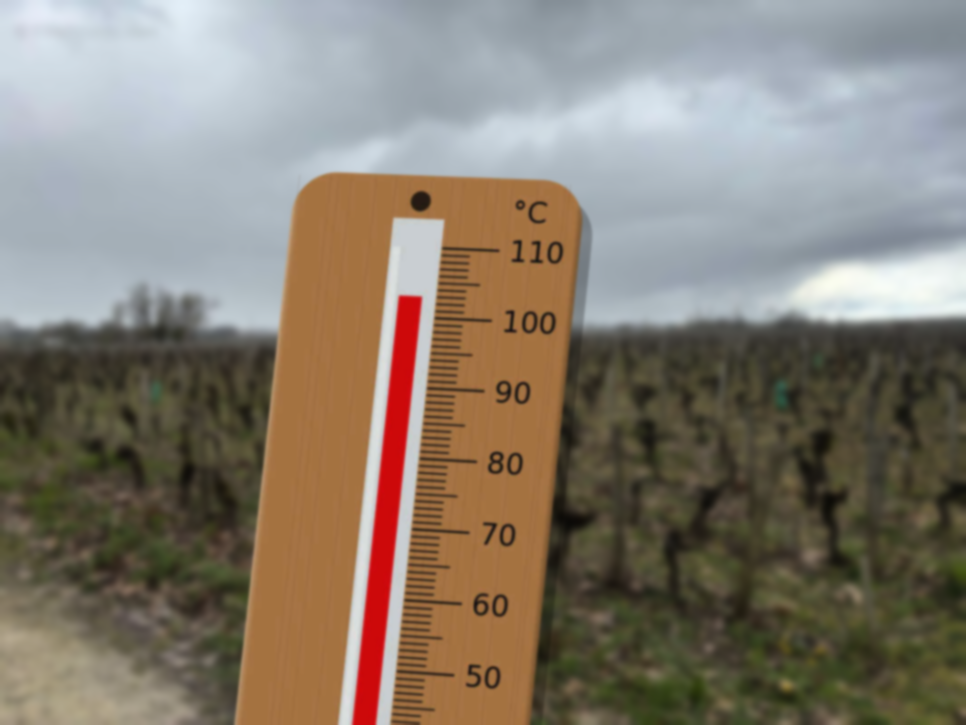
103 °C
